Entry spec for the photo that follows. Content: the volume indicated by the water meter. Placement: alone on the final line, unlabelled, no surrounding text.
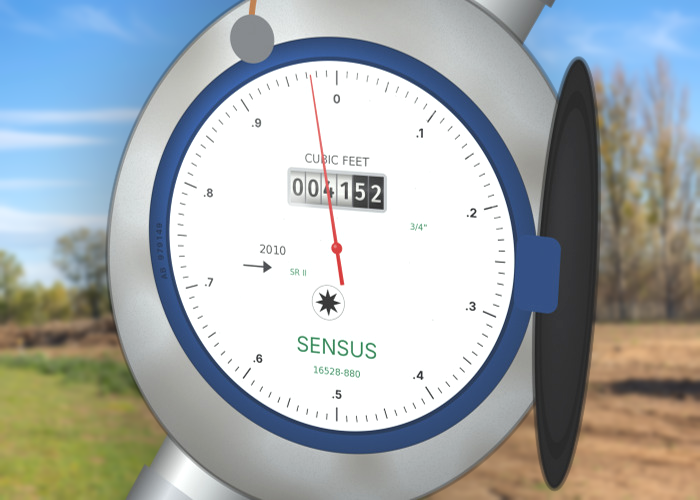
4151.97 ft³
